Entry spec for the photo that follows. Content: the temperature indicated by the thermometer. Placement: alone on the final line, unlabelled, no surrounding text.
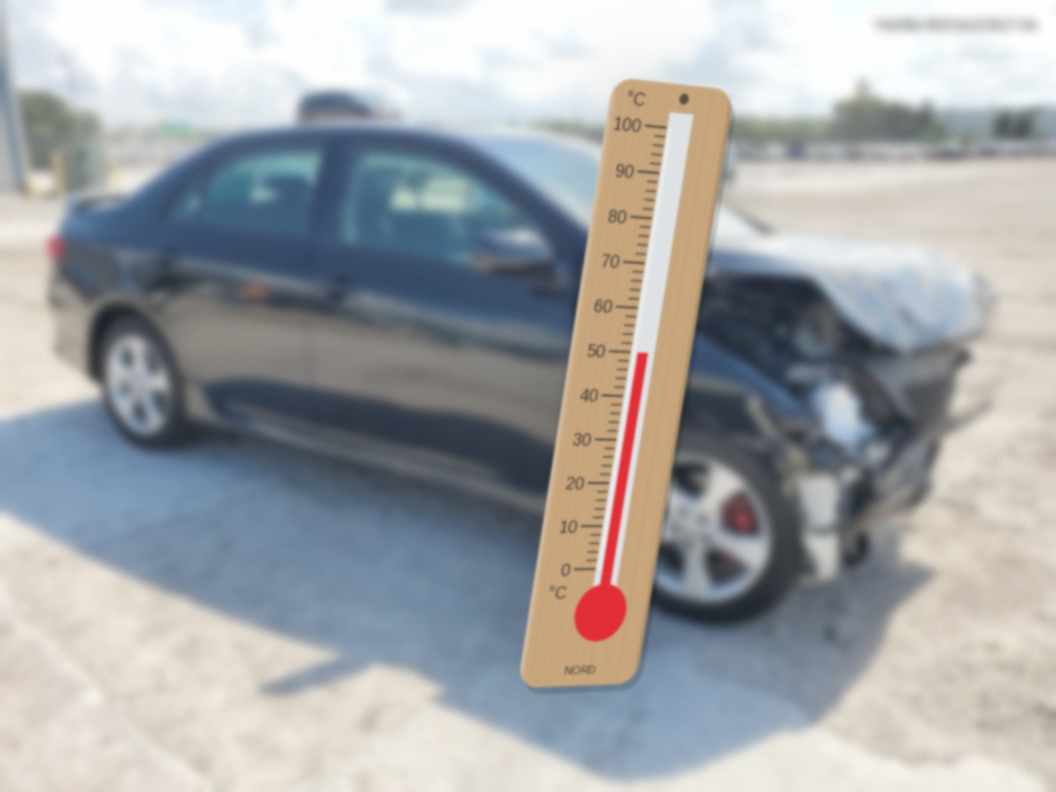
50 °C
